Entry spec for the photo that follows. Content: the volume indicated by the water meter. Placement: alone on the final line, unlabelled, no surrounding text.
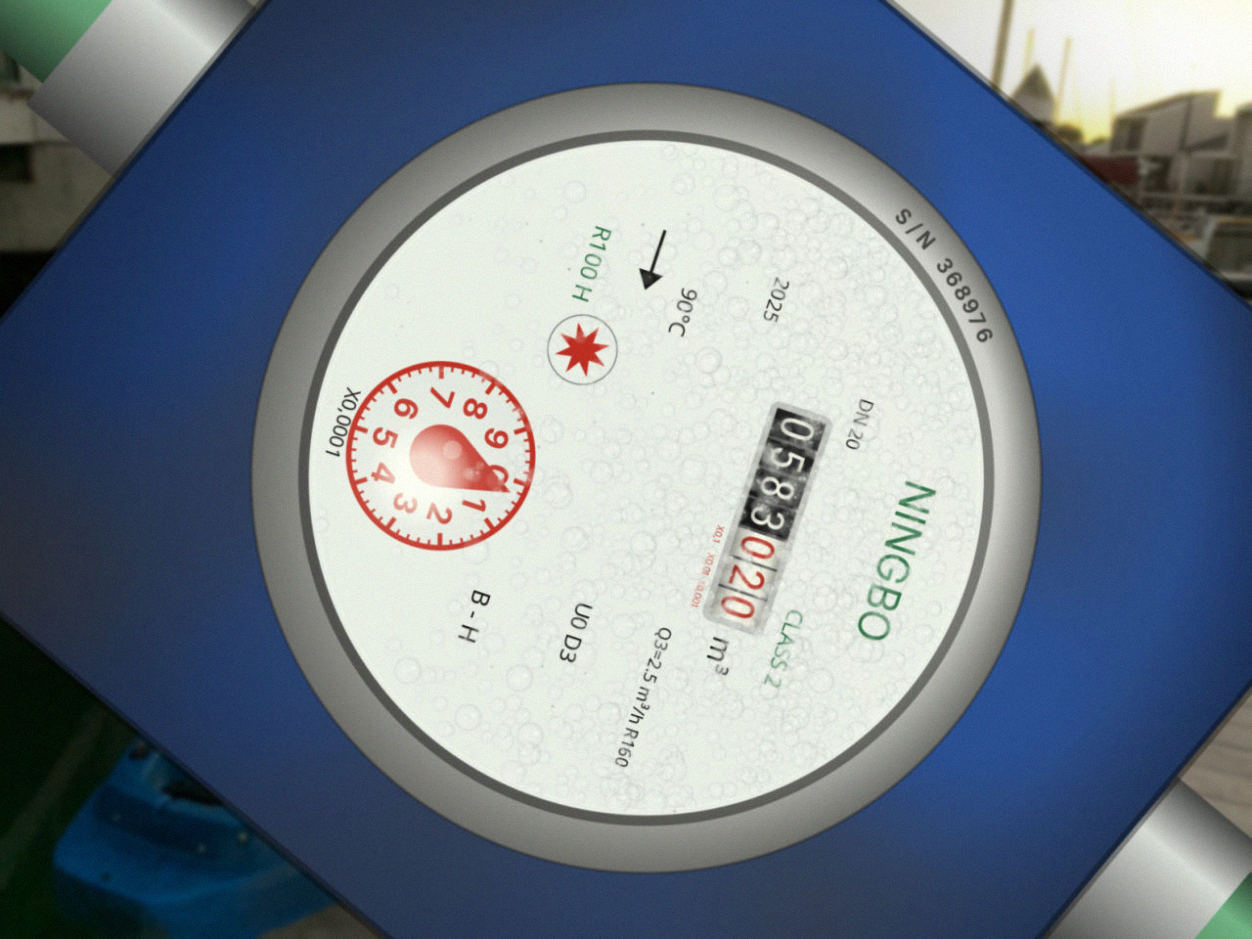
583.0200 m³
